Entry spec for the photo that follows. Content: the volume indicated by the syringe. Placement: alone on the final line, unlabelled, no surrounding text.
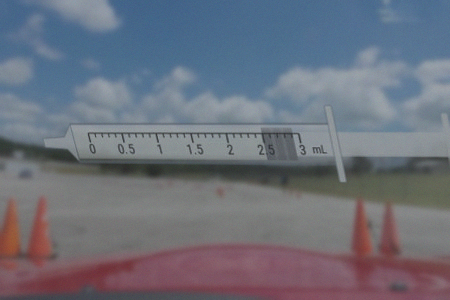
2.5 mL
